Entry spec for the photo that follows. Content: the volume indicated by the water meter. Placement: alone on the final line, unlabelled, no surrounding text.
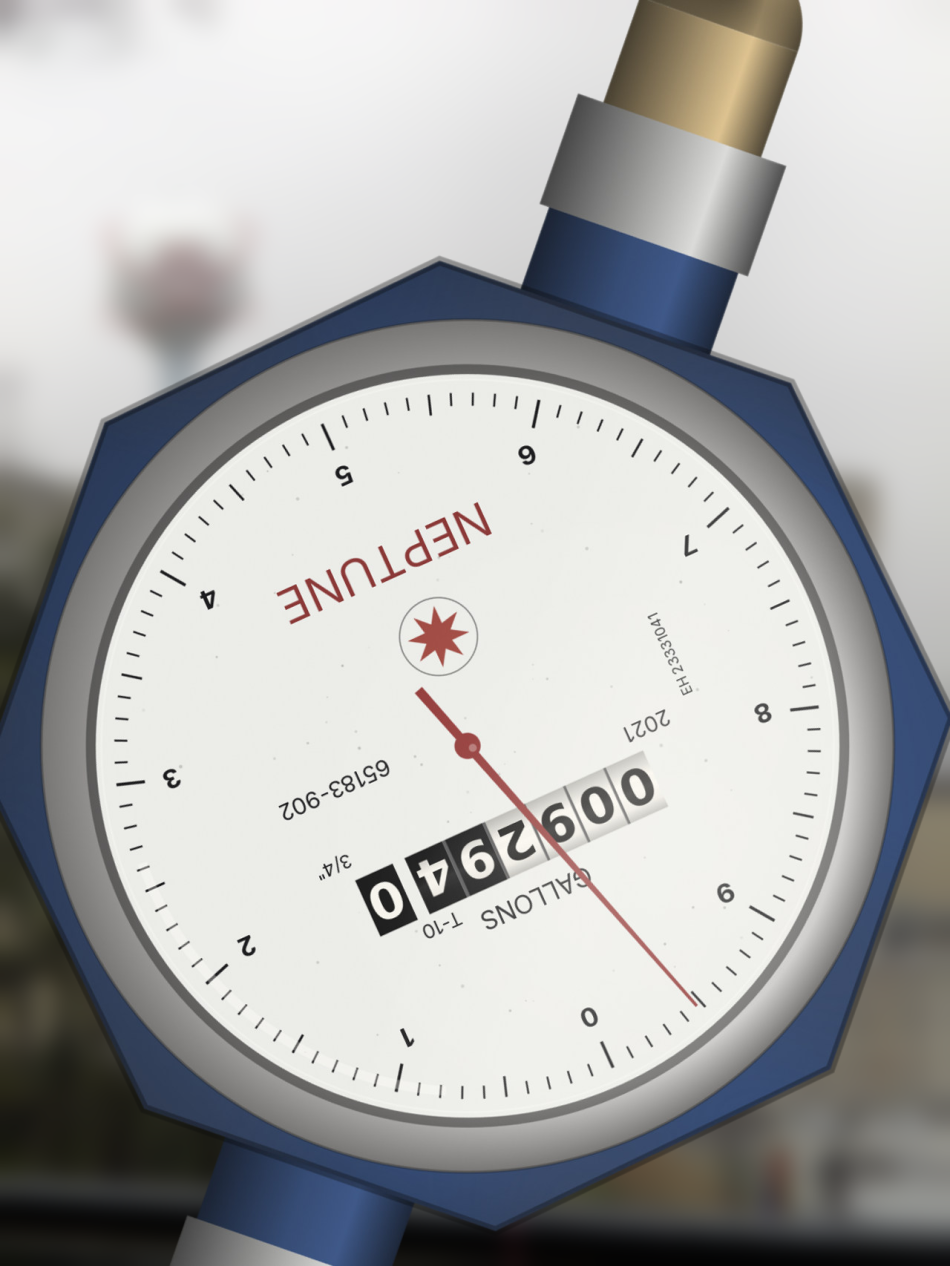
92939.5 gal
